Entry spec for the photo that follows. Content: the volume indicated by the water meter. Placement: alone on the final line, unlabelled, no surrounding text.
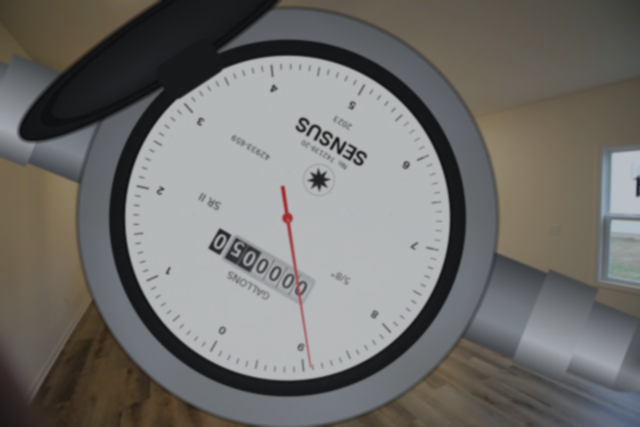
48.9 gal
